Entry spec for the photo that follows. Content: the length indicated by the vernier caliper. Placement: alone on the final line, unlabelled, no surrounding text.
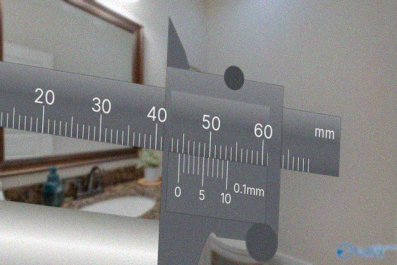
44.4 mm
